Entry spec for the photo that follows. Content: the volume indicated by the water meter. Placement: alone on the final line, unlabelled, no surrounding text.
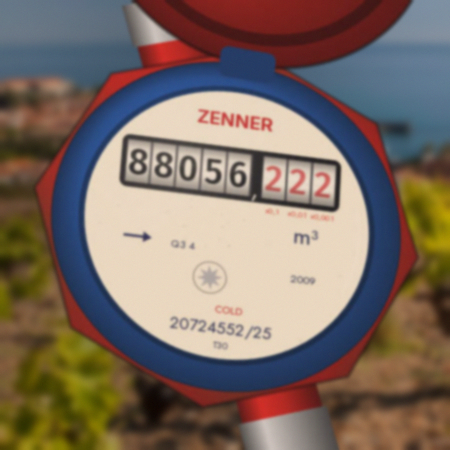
88056.222 m³
